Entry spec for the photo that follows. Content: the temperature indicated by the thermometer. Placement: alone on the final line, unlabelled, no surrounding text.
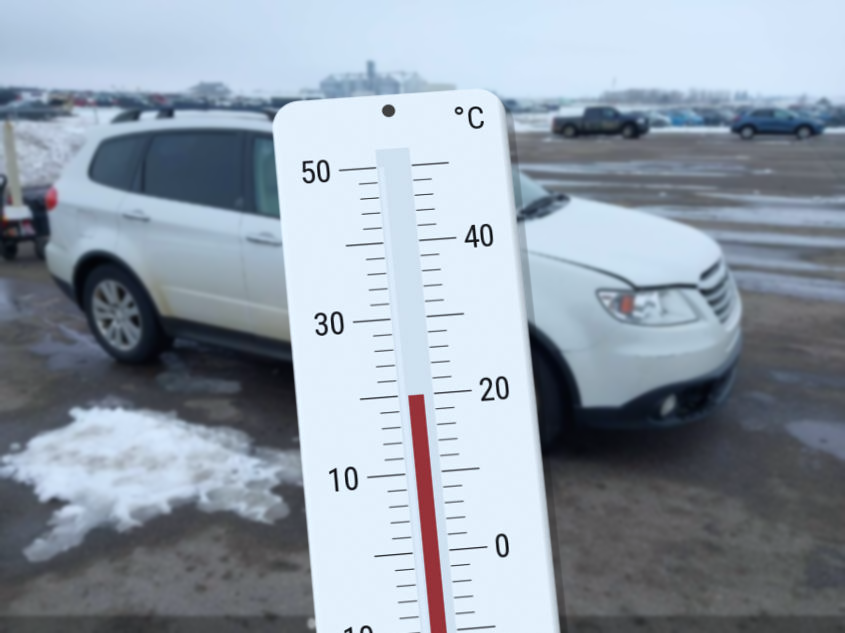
20 °C
